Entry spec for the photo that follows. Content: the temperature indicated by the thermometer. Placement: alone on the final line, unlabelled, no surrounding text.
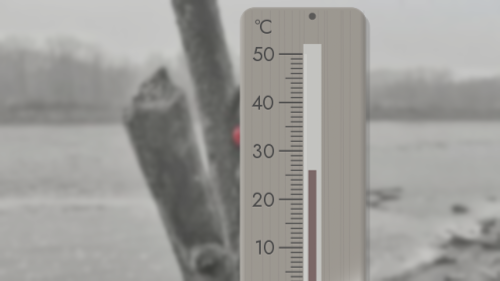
26 °C
